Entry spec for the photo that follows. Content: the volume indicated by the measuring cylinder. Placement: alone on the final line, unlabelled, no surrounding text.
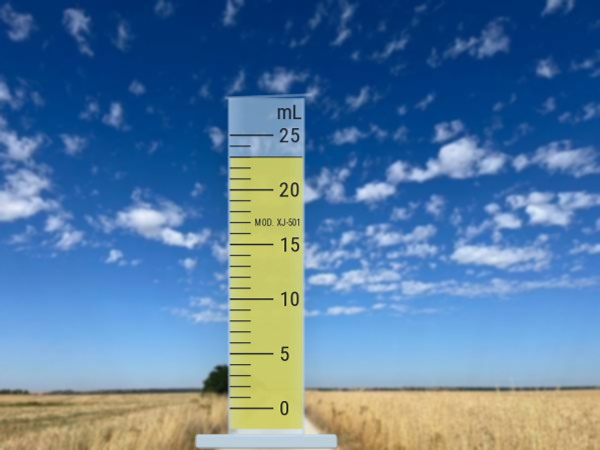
23 mL
